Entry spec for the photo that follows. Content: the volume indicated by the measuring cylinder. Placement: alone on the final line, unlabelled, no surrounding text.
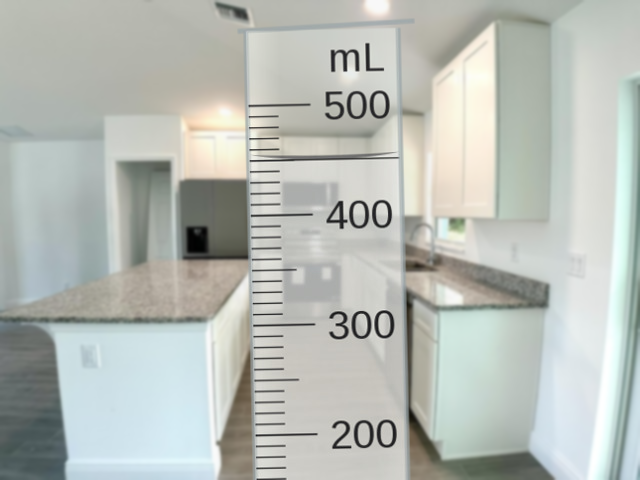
450 mL
